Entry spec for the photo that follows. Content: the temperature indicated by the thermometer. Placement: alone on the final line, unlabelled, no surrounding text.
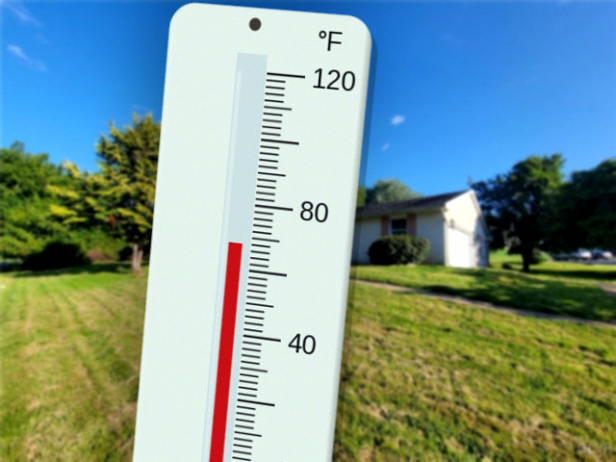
68 °F
